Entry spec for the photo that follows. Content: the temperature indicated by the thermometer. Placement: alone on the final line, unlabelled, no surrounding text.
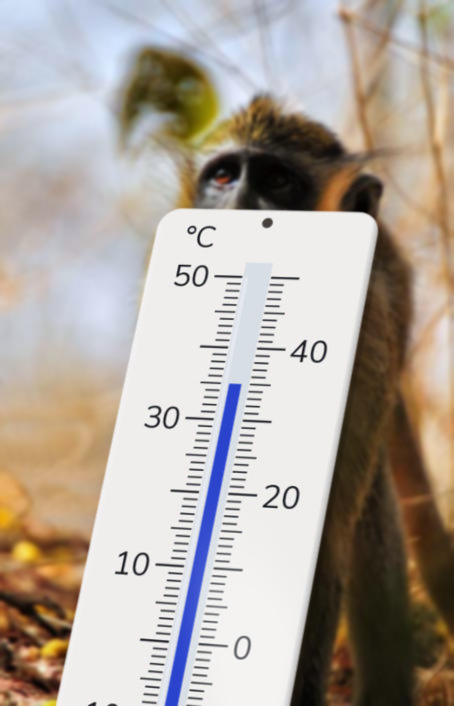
35 °C
